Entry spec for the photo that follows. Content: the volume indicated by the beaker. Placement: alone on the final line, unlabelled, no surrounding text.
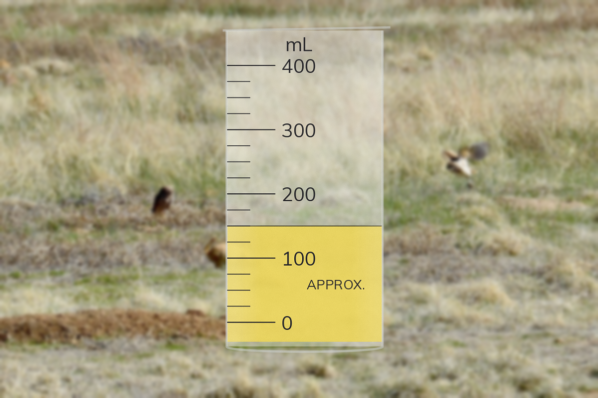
150 mL
